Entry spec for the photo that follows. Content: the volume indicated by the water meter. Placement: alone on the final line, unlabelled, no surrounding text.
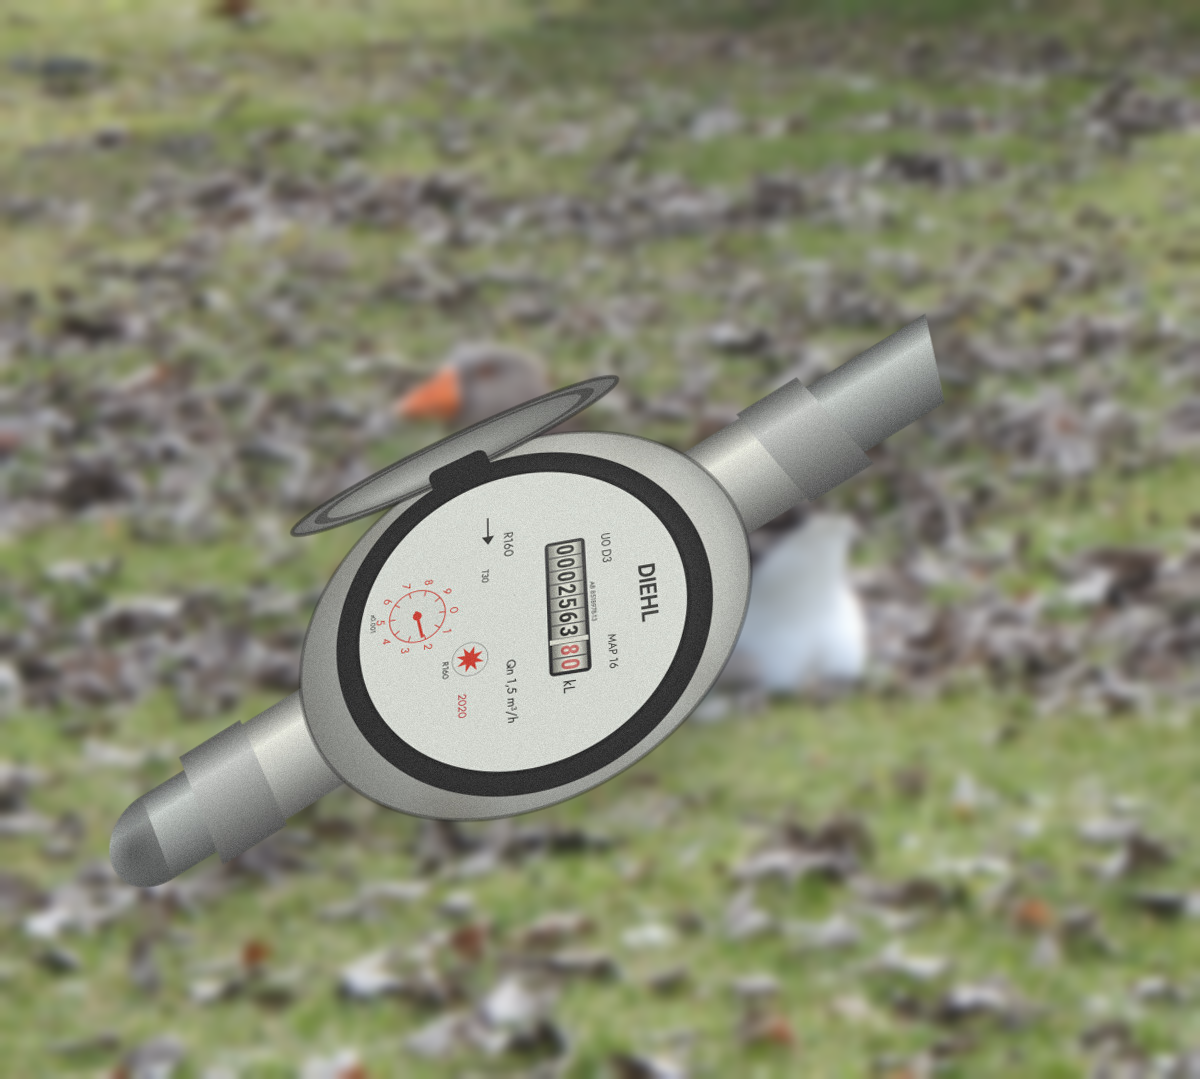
2563.802 kL
